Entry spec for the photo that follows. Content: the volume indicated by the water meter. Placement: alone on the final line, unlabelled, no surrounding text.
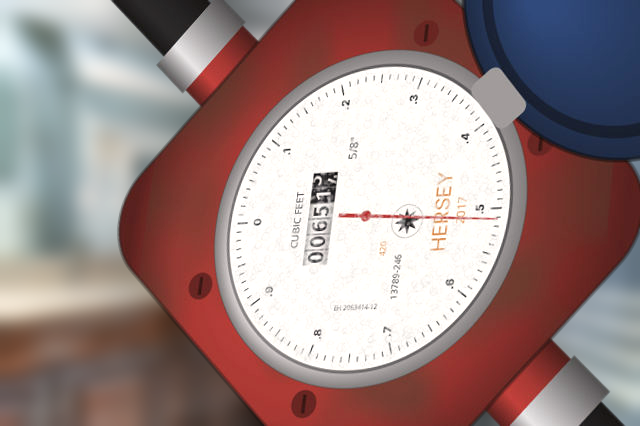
6513.51 ft³
